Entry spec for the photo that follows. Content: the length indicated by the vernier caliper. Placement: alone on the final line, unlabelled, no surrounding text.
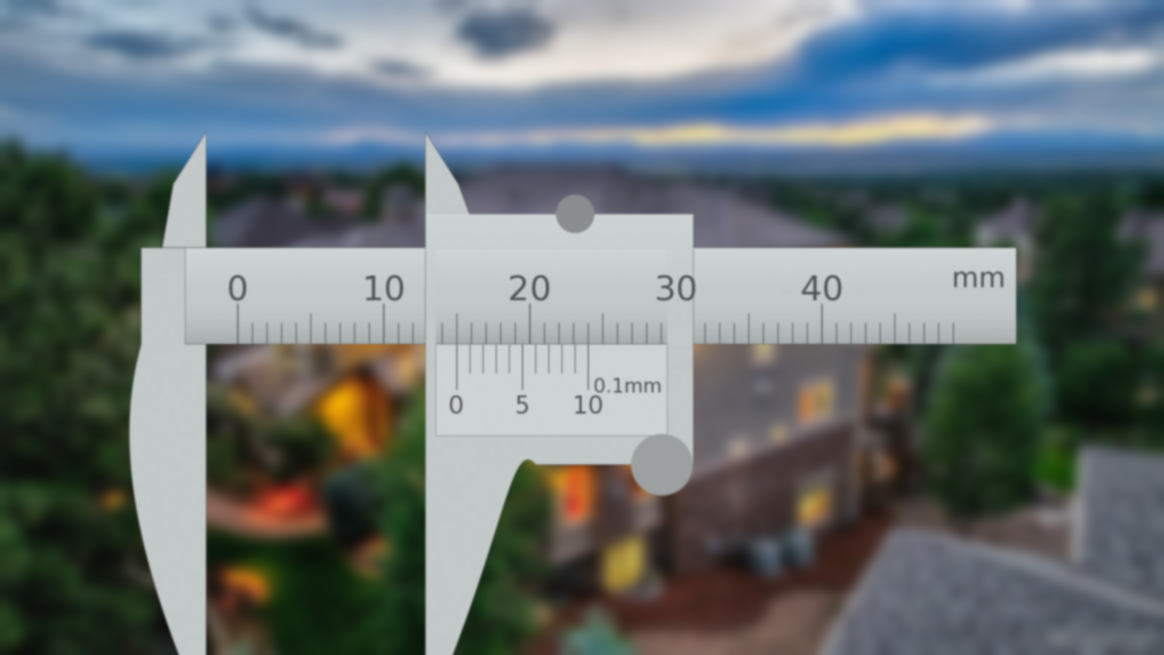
15.0 mm
